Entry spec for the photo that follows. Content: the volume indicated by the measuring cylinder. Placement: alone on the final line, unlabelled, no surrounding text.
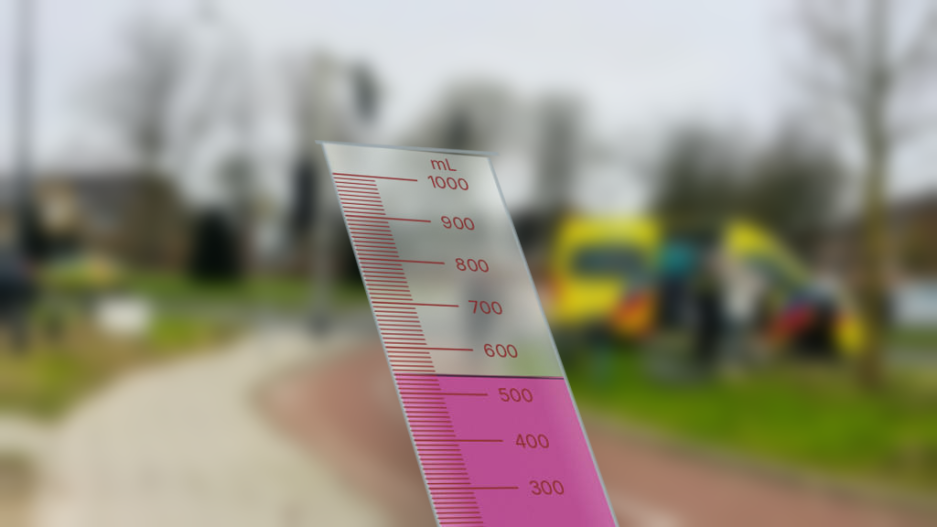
540 mL
